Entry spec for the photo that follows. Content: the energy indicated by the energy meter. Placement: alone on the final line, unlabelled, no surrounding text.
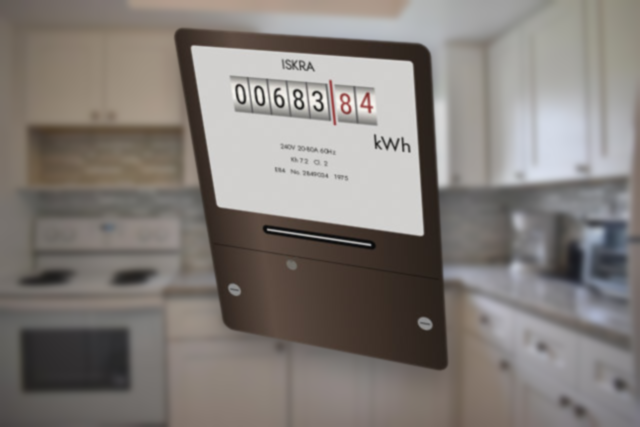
683.84 kWh
